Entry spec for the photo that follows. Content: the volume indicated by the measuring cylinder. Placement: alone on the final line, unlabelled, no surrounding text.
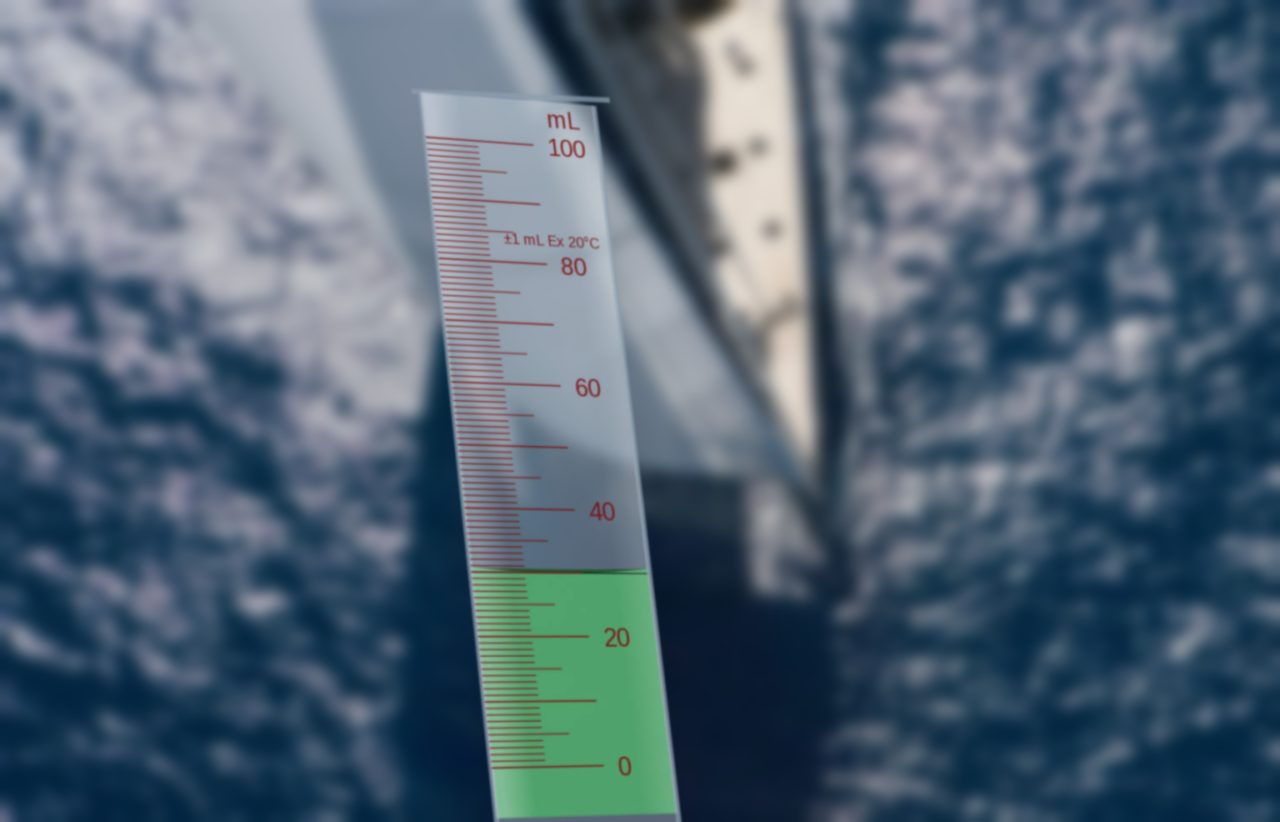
30 mL
